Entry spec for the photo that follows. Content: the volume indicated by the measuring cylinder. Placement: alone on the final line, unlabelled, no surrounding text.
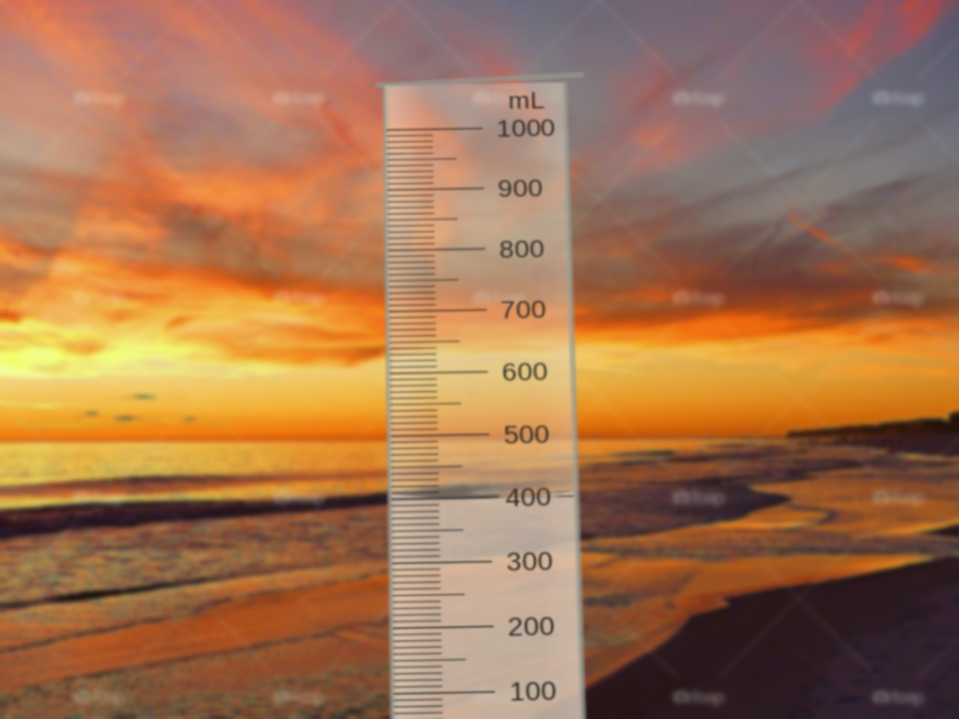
400 mL
